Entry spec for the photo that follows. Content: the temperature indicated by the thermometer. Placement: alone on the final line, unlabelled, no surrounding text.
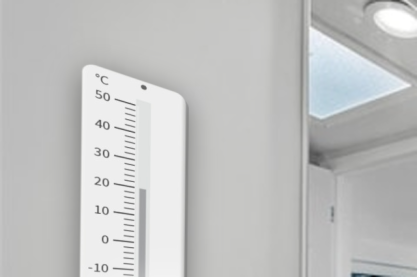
20 °C
